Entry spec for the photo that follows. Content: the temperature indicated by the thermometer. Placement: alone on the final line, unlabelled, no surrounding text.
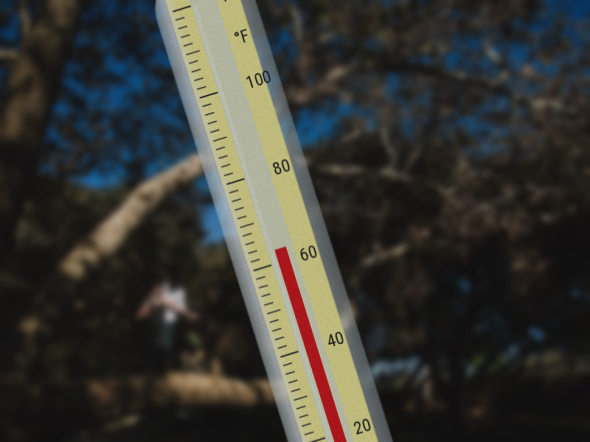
63 °F
